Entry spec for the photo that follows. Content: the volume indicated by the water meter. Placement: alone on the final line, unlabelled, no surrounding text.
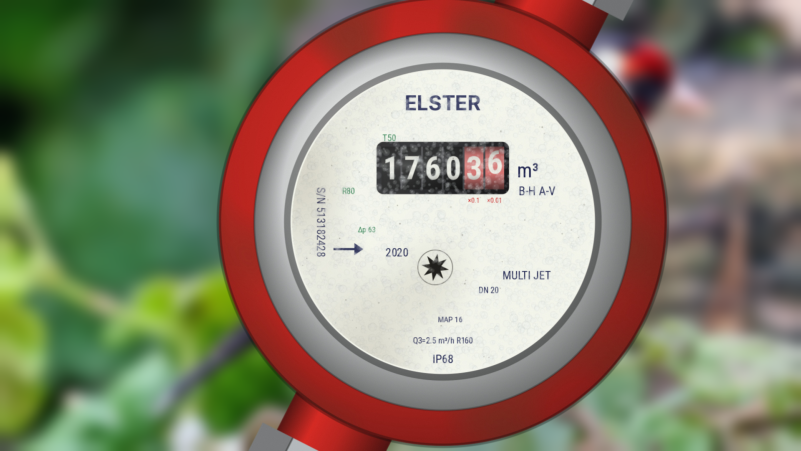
1760.36 m³
